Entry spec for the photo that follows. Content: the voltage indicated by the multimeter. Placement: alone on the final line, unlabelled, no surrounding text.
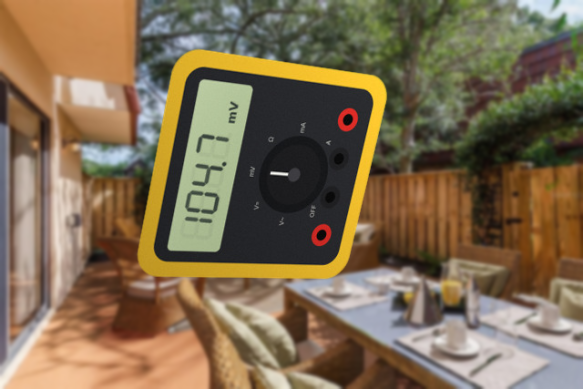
104.7 mV
